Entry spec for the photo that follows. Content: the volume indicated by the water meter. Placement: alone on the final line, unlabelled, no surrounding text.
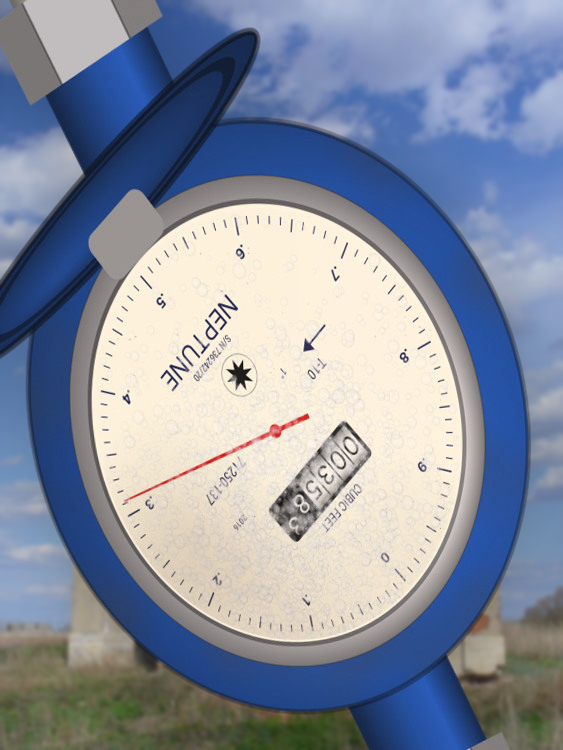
3583.31 ft³
